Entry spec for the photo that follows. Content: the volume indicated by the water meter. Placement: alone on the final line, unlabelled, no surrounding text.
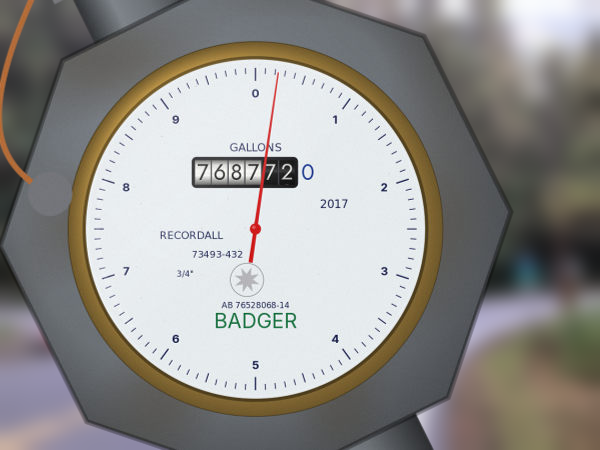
7687720.2 gal
